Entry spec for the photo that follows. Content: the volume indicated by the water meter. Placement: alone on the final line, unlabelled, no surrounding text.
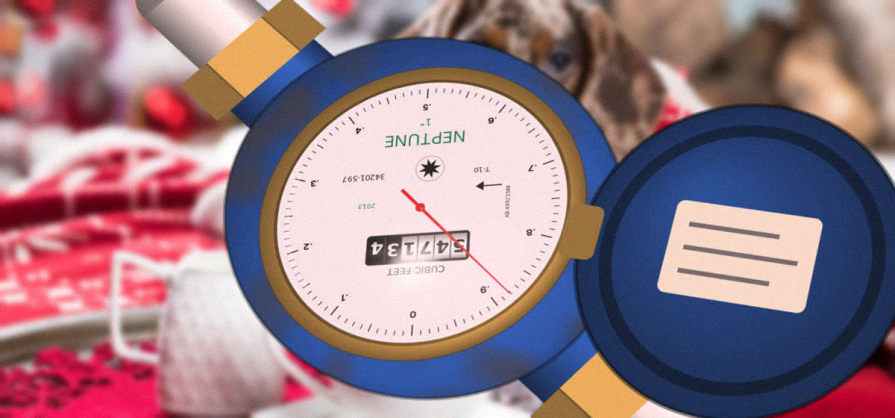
547133.88 ft³
